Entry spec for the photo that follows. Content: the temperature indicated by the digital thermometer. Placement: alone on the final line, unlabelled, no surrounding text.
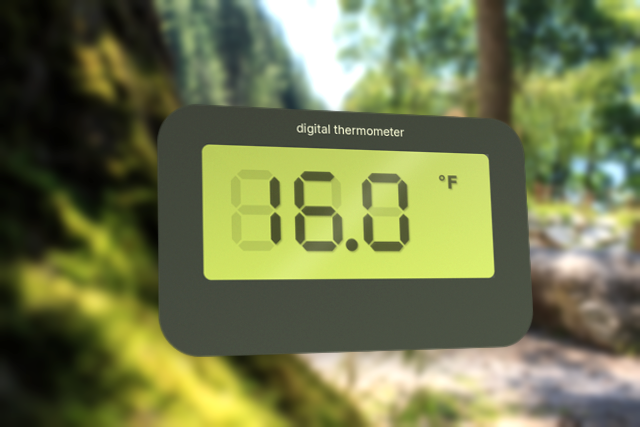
16.0 °F
